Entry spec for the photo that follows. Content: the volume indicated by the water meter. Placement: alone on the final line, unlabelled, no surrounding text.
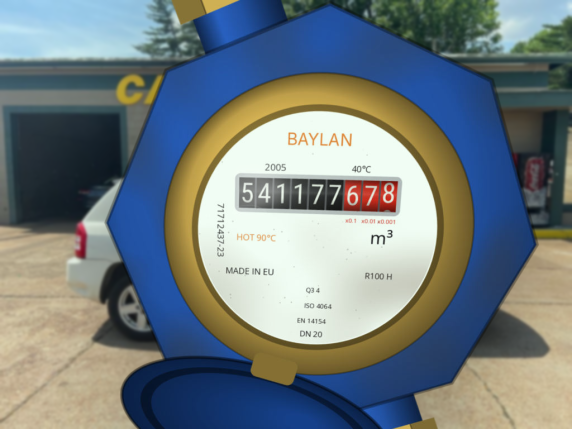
541177.678 m³
